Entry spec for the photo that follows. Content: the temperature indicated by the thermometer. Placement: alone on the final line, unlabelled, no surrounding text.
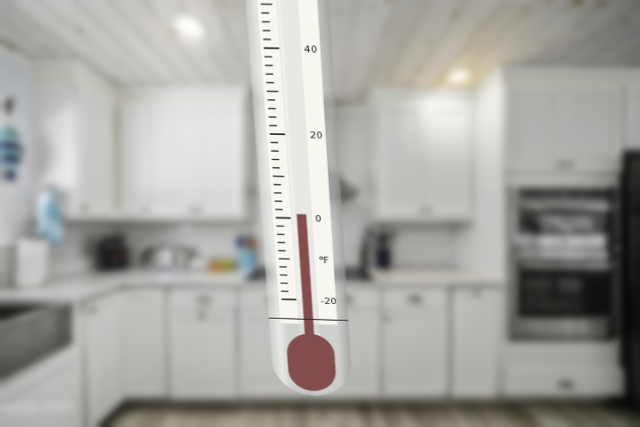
1 °F
